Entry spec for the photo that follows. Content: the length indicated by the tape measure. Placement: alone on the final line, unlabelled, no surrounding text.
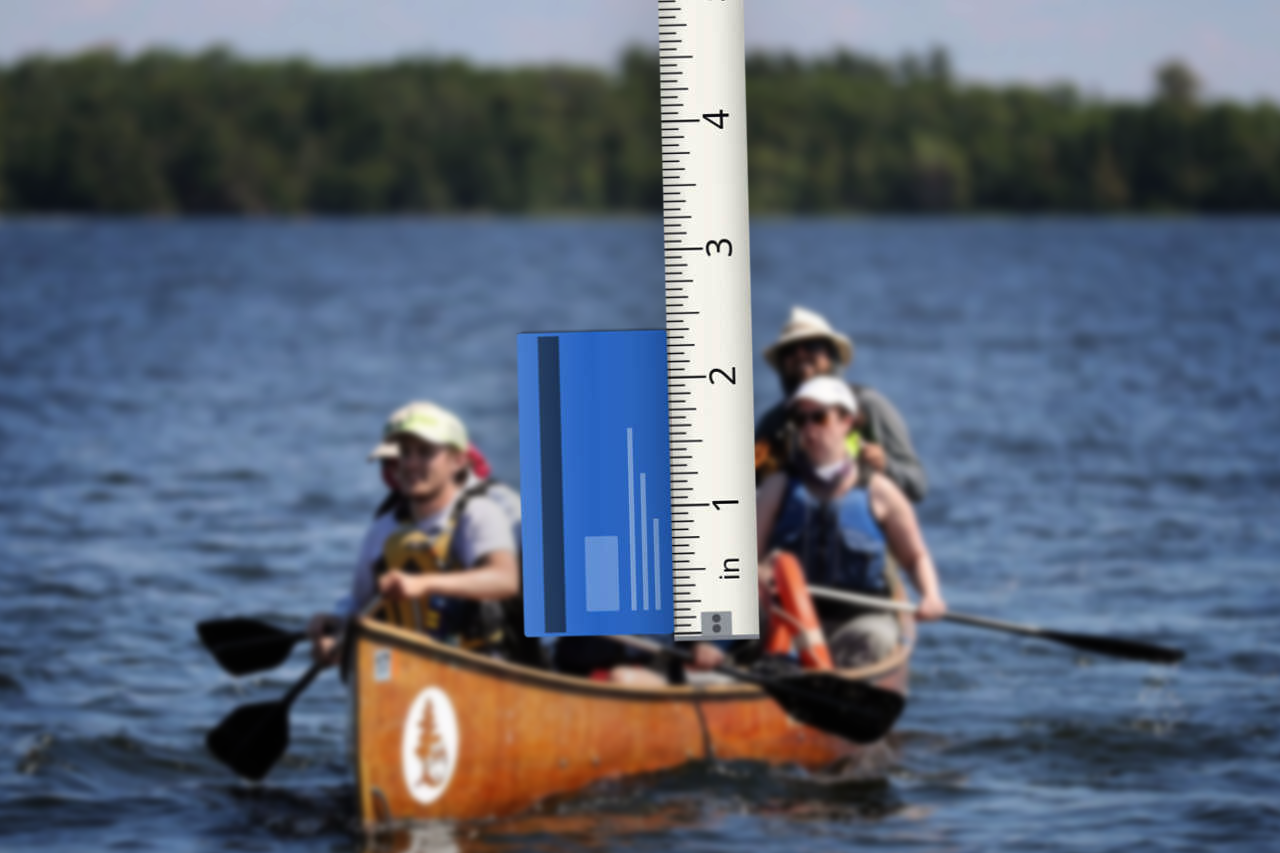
2.375 in
